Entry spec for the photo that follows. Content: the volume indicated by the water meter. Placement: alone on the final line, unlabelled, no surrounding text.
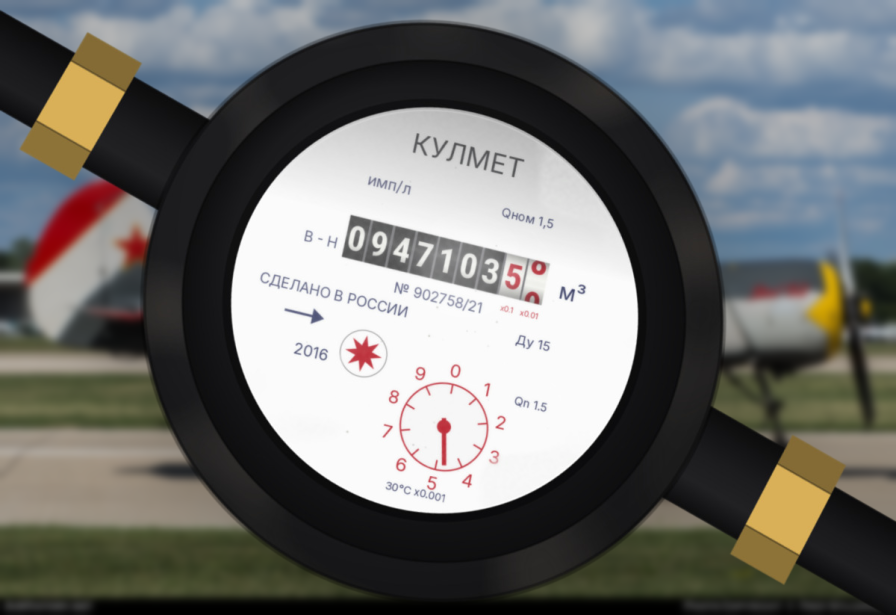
947103.584 m³
